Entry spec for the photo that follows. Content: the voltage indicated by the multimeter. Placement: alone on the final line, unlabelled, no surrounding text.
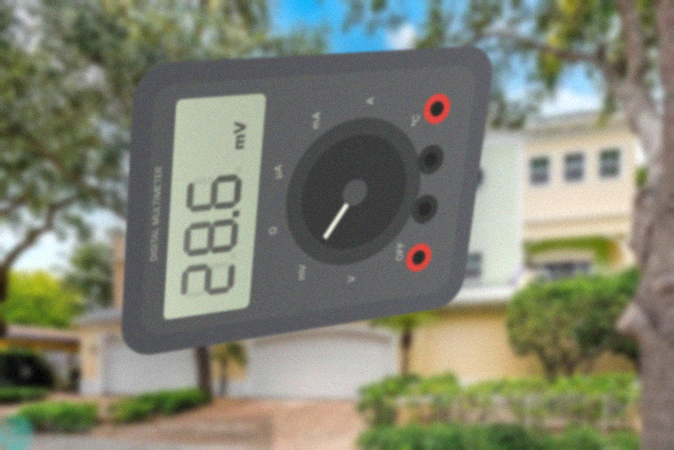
28.6 mV
